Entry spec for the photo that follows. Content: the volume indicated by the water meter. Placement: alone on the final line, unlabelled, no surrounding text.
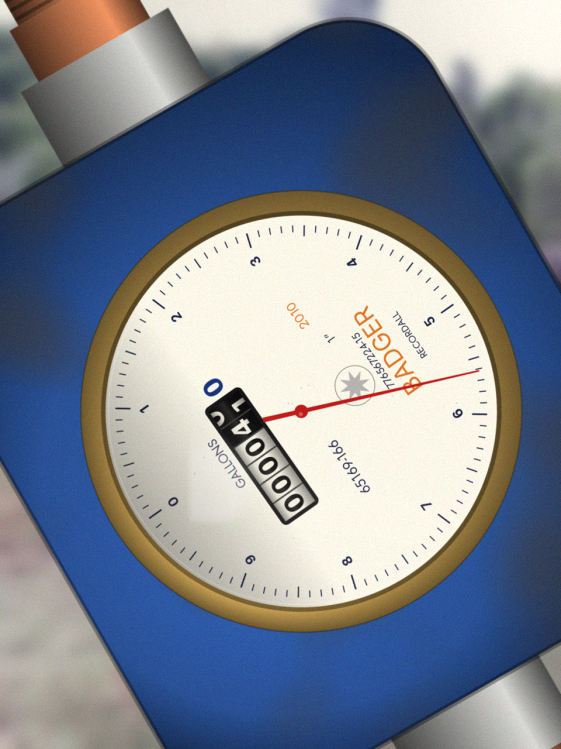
405.6 gal
